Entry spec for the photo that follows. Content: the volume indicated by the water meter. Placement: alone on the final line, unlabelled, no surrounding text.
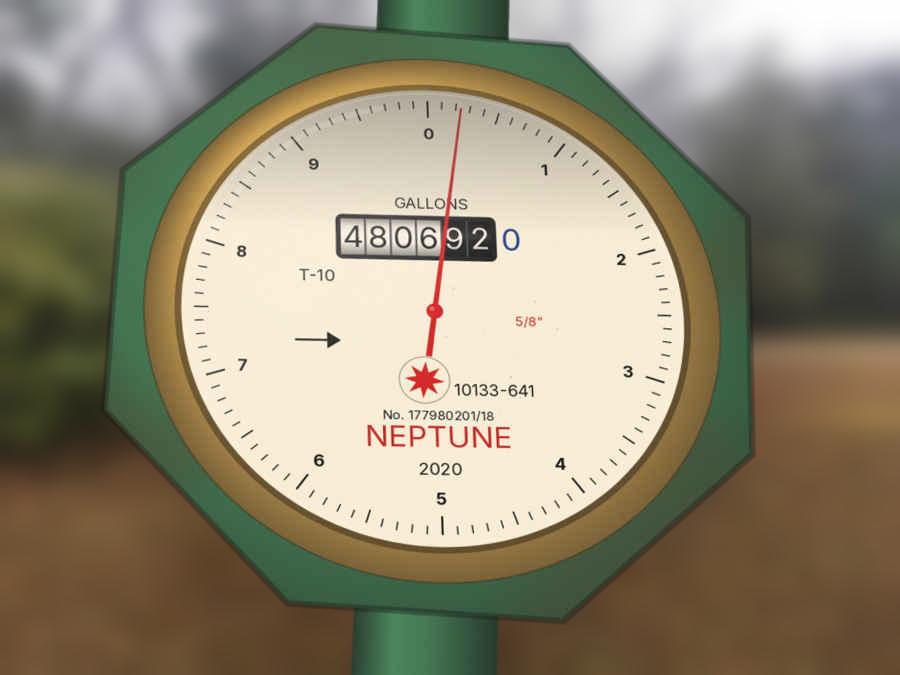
4806920.2 gal
